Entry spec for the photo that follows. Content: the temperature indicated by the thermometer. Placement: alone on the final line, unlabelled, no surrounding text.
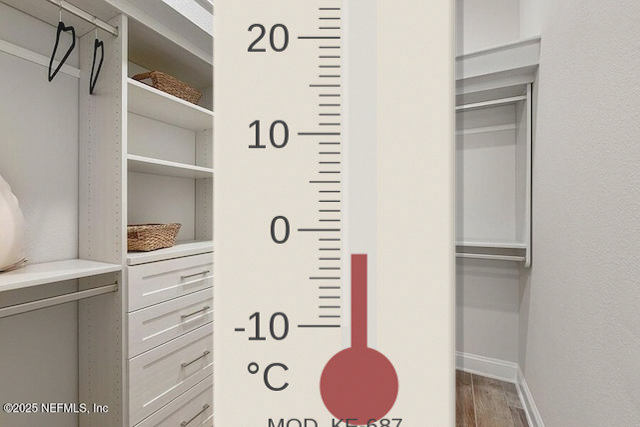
-2.5 °C
